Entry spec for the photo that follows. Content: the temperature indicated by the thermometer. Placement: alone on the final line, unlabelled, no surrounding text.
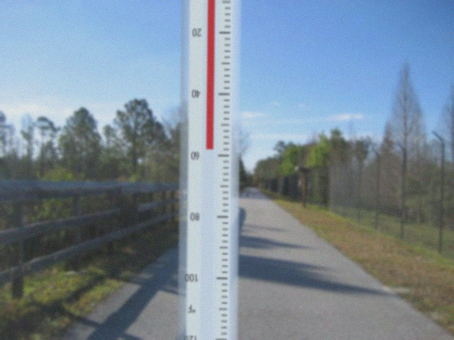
58 °F
